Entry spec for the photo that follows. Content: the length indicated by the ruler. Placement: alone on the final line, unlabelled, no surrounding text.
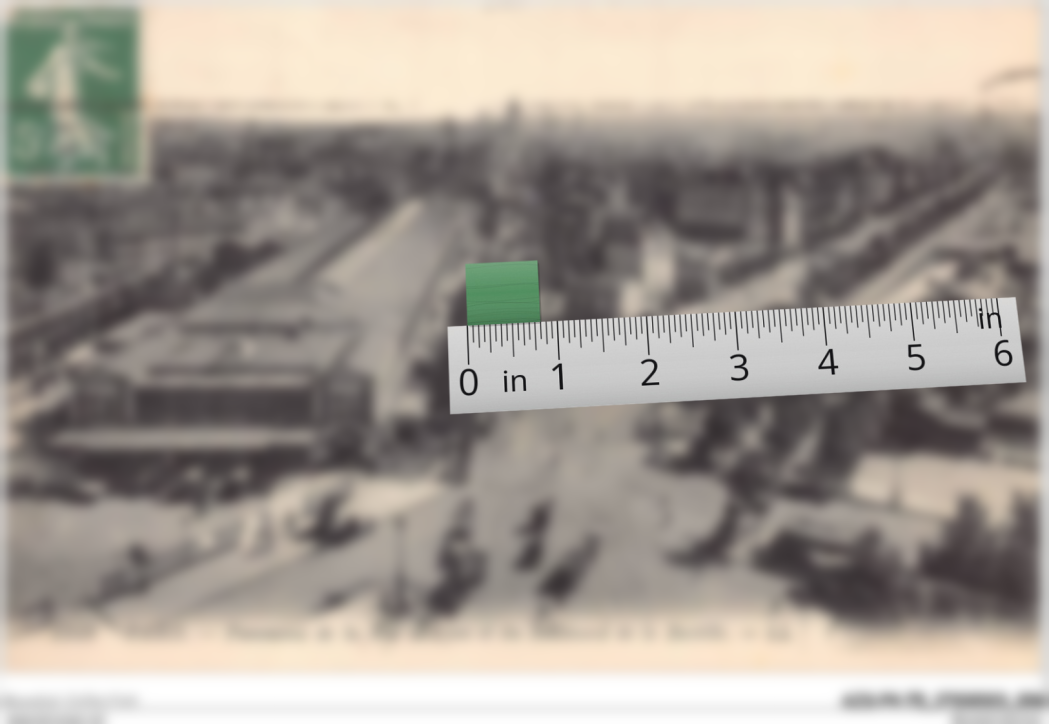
0.8125 in
